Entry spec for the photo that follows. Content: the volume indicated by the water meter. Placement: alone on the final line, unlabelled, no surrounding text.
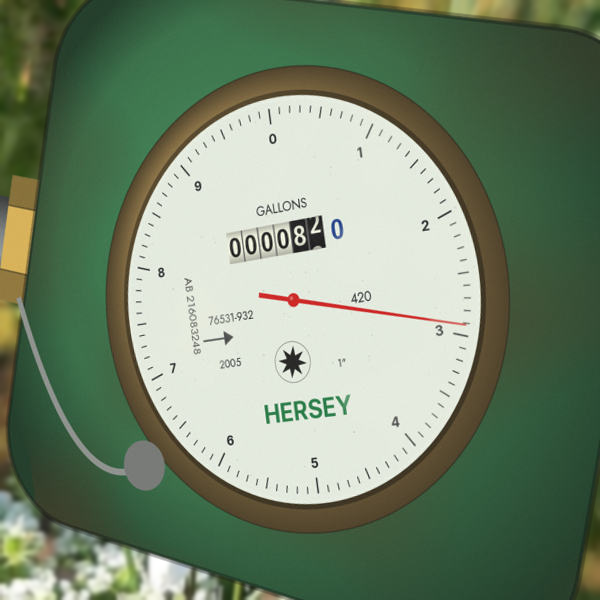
822.9 gal
